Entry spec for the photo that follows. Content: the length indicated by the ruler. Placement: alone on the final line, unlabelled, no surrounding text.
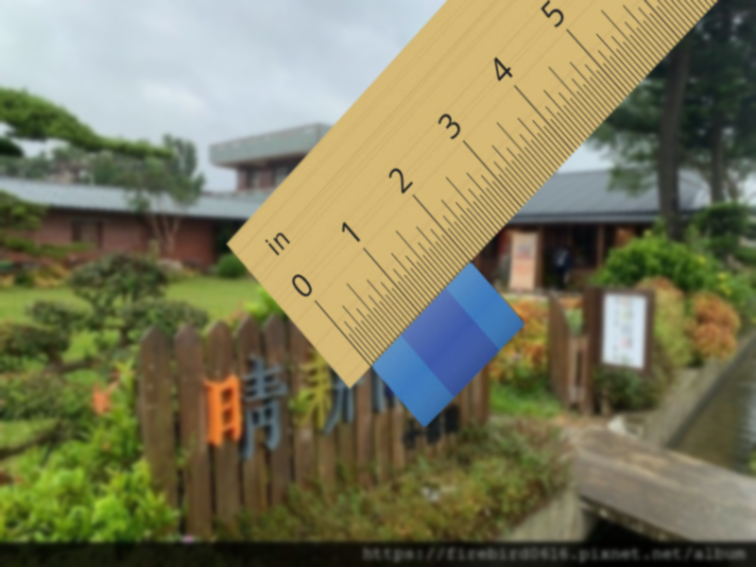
2 in
